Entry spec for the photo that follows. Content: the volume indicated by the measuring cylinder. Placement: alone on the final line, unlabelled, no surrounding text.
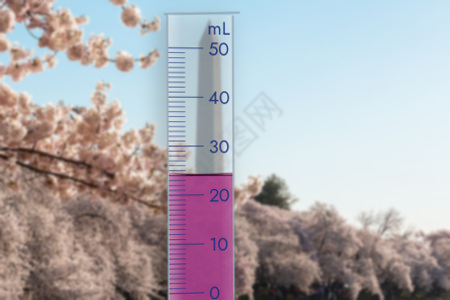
24 mL
